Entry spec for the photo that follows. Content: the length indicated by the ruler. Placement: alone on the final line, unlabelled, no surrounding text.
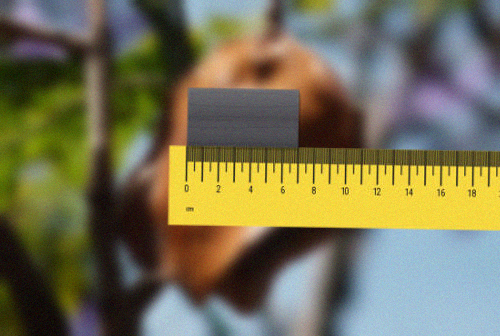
7 cm
